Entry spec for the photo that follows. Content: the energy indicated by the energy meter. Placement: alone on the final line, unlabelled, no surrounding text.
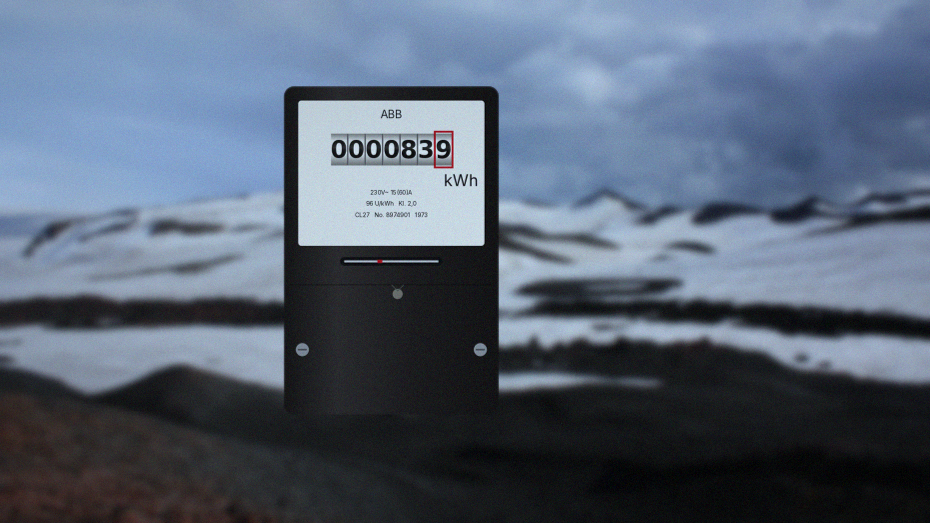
83.9 kWh
